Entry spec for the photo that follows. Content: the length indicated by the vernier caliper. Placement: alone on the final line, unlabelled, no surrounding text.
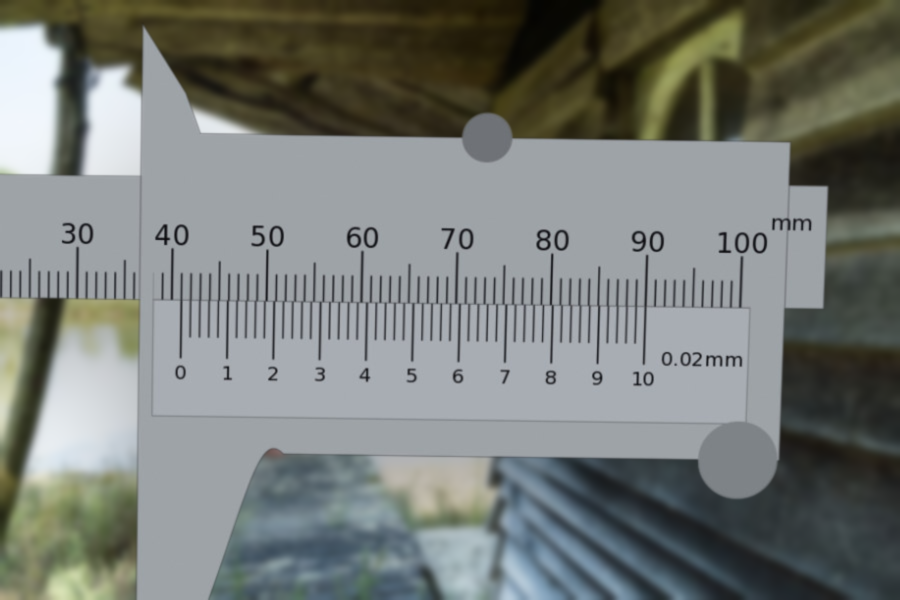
41.0 mm
